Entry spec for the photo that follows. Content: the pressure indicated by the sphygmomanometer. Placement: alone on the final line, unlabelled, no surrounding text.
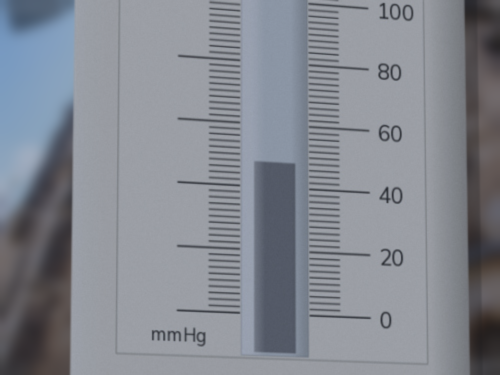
48 mmHg
